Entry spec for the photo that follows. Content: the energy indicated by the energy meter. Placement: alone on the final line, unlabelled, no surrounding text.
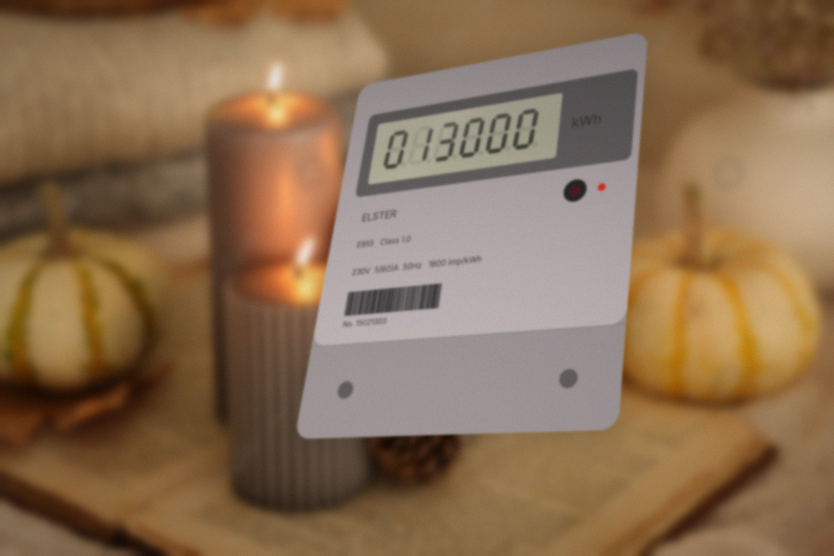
13000 kWh
